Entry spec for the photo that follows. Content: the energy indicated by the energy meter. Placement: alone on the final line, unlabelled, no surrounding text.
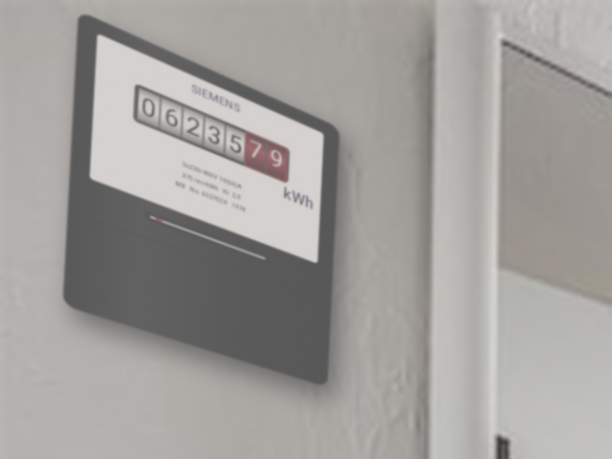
6235.79 kWh
